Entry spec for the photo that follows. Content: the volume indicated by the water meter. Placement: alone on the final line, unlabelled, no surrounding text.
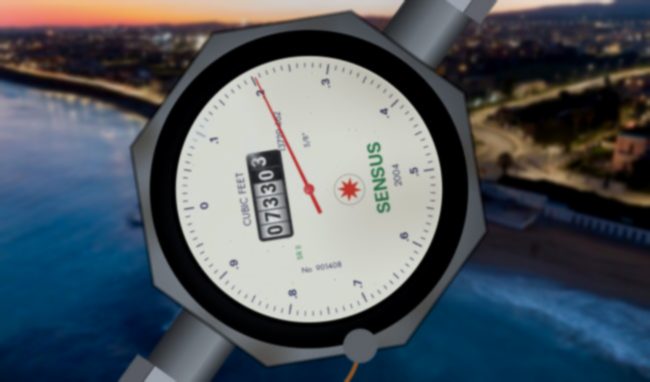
73303.20 ft³
